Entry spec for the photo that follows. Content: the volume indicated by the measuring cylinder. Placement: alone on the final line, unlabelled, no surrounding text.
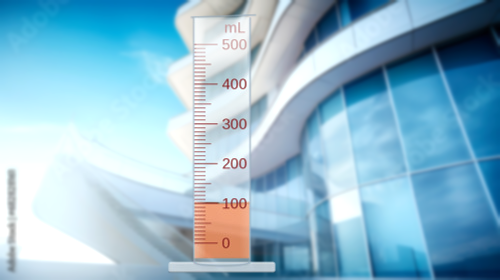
100 mL
